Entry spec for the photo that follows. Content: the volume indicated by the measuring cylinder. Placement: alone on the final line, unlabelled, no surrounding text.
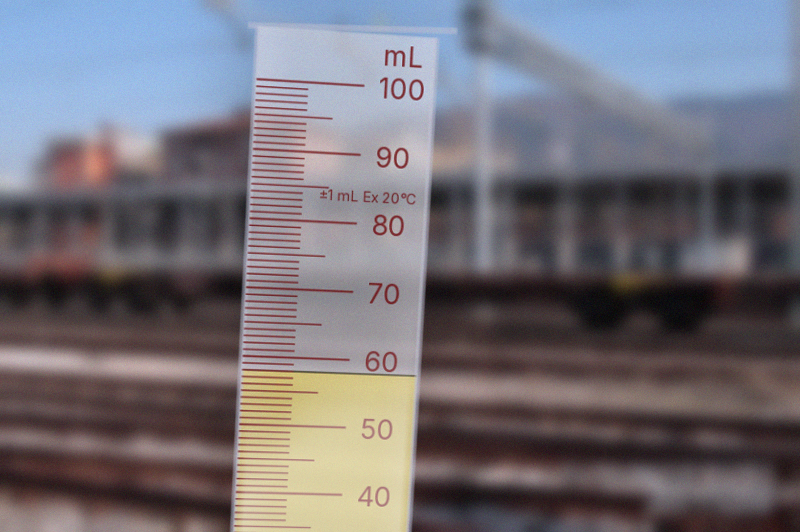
58 mL
